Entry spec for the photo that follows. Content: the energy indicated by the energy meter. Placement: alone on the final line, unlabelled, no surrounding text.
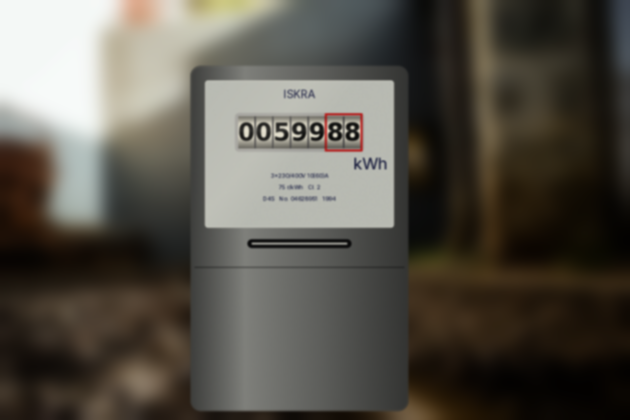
599.88 kWh
